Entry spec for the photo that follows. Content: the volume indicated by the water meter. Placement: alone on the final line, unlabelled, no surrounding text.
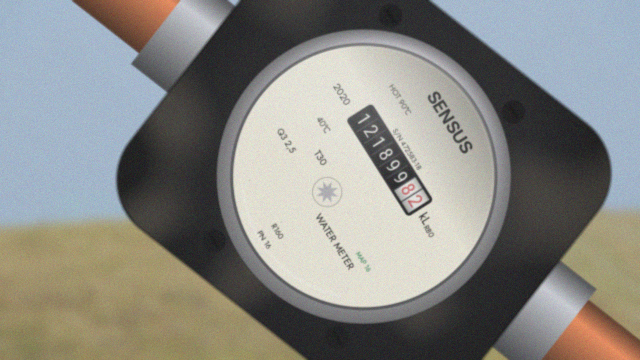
121899.82 kL
